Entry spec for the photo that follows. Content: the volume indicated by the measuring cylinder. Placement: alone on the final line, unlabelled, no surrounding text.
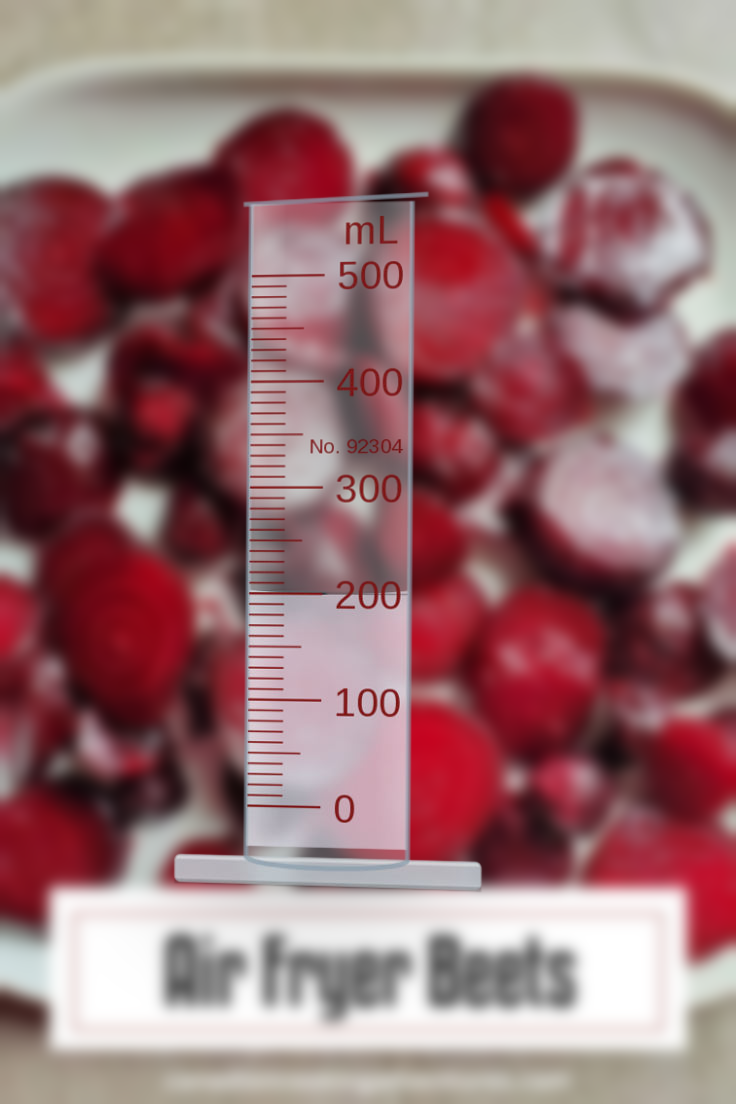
200 mL
